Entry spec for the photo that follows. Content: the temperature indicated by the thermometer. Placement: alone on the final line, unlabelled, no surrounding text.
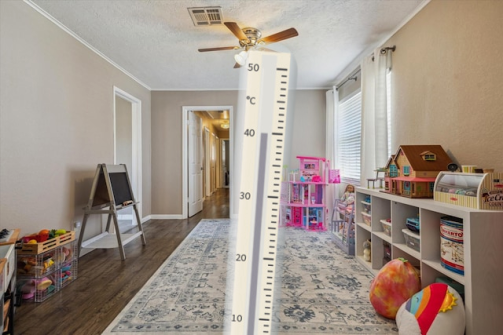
40 °C
